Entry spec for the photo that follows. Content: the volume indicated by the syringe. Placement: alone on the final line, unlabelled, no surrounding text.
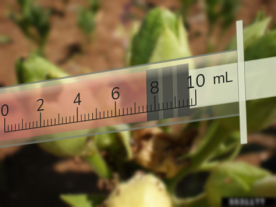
7.6 mL
